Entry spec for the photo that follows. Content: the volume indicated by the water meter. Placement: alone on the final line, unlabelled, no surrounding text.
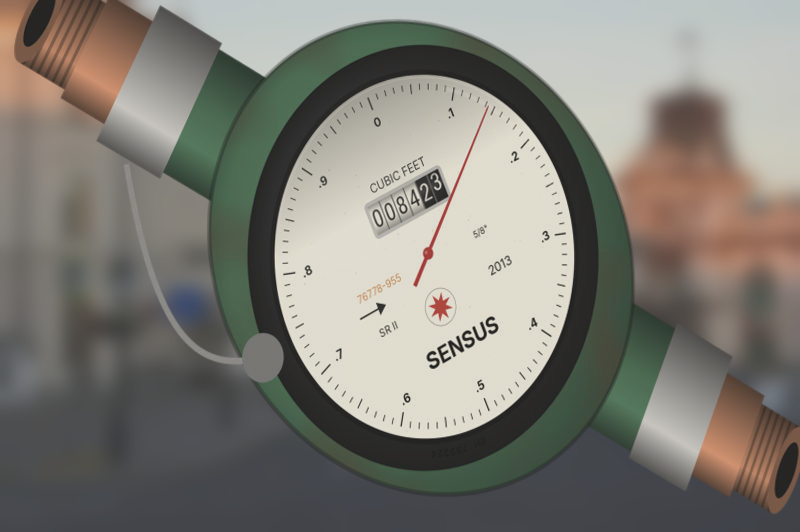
8423.14 ft³
